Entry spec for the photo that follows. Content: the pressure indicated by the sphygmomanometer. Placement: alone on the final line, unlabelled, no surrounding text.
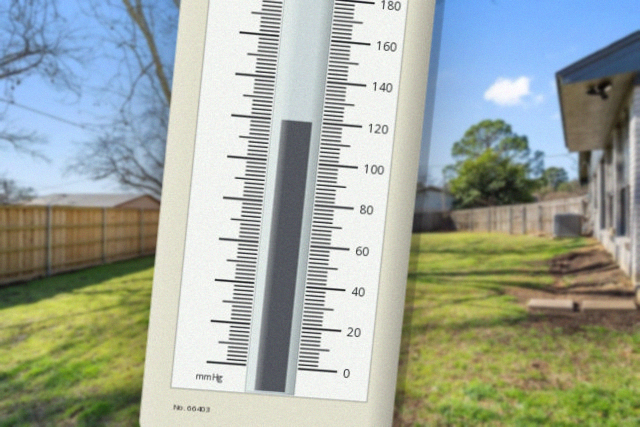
120 mmHg
